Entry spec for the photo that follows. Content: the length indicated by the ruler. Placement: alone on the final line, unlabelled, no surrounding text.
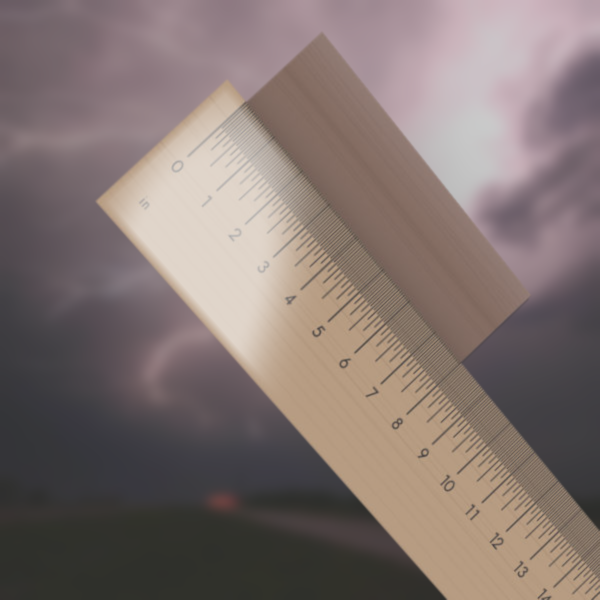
8 in
